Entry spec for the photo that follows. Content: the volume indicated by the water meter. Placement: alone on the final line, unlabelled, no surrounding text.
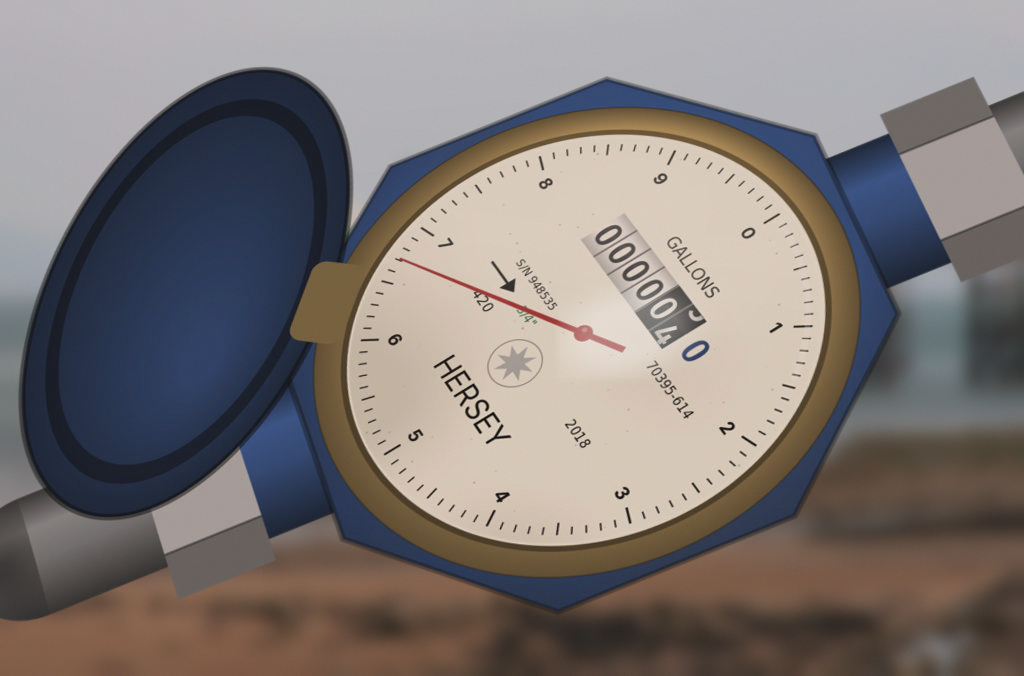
36.7 gal
